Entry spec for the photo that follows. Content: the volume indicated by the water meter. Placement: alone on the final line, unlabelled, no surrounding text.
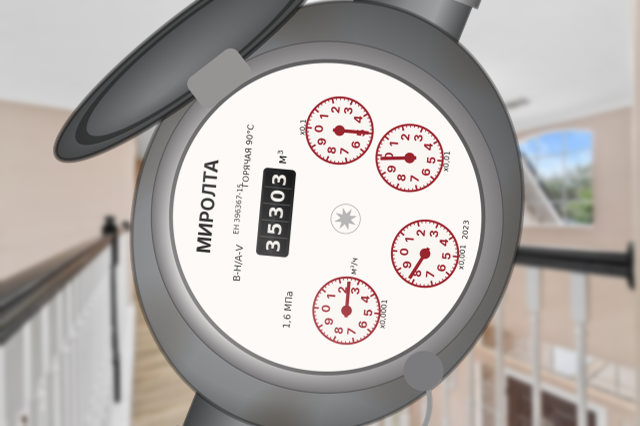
35303.4982 m³
